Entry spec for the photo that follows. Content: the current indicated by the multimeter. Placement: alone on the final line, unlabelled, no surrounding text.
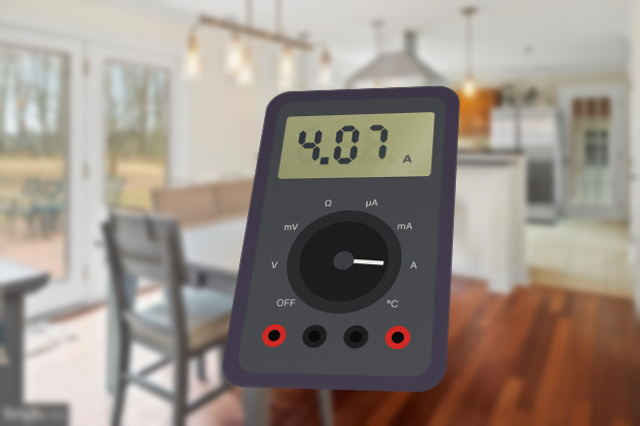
4.07 A
